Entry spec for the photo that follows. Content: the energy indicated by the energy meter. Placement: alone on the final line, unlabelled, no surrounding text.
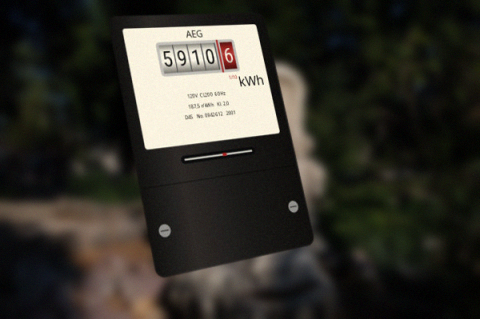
5910.6 kWh
